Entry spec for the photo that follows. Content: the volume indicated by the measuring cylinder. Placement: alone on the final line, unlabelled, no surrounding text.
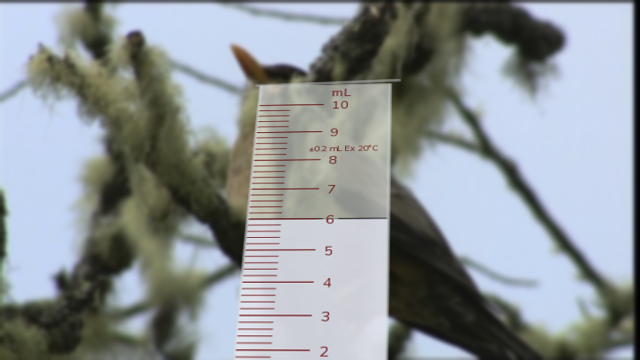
6 mL
